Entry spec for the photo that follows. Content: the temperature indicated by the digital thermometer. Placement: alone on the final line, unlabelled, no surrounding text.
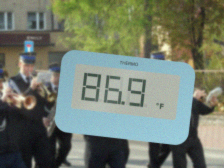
86.9 °F
